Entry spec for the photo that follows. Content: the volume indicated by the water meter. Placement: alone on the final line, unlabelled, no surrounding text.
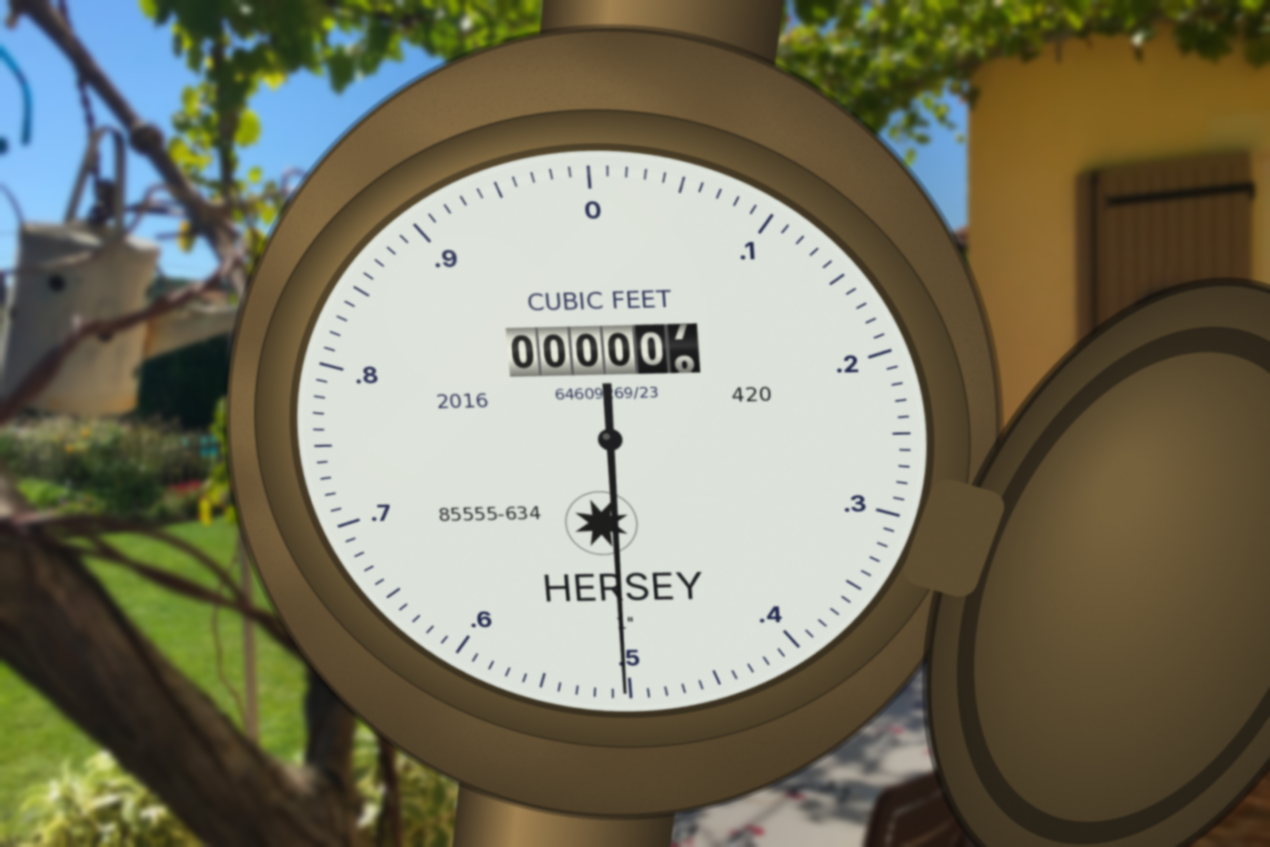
7.50 ft³
